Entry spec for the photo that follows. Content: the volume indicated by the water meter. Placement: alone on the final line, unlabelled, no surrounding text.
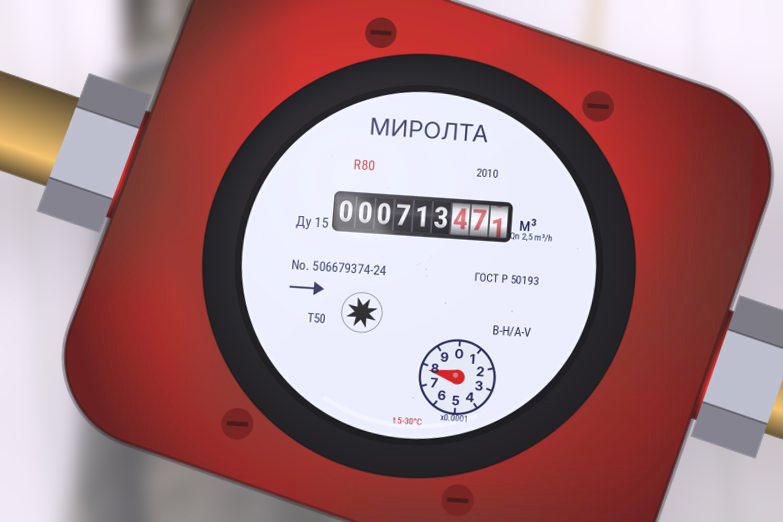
713.4707 m³
